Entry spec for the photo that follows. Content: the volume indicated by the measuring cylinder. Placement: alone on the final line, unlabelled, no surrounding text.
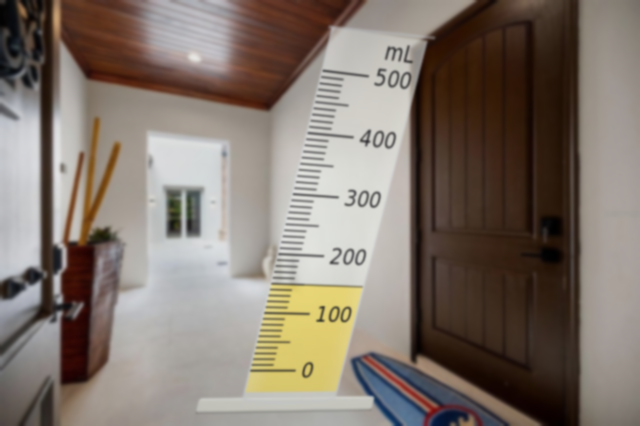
150 mL
